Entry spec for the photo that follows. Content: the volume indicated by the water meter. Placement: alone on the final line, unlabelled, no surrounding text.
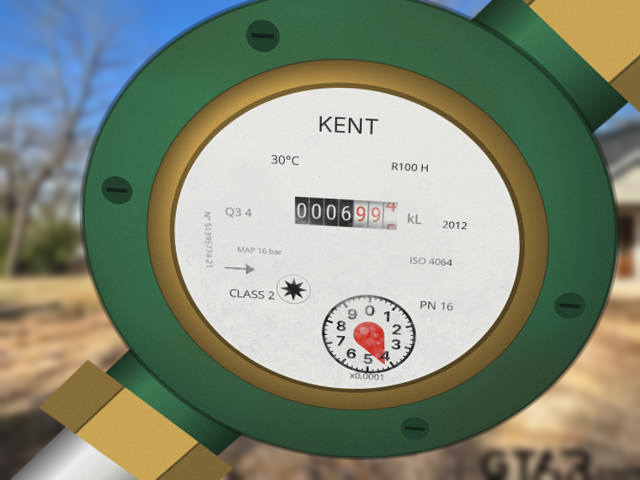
6.9944 kL
